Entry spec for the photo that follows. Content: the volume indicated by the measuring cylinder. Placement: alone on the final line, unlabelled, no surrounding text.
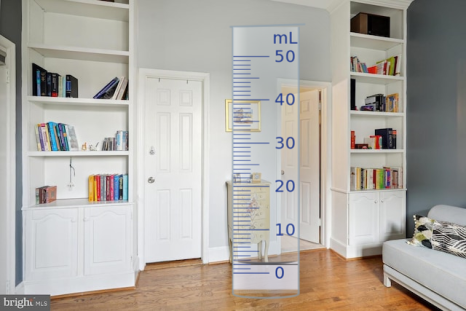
2 mL
